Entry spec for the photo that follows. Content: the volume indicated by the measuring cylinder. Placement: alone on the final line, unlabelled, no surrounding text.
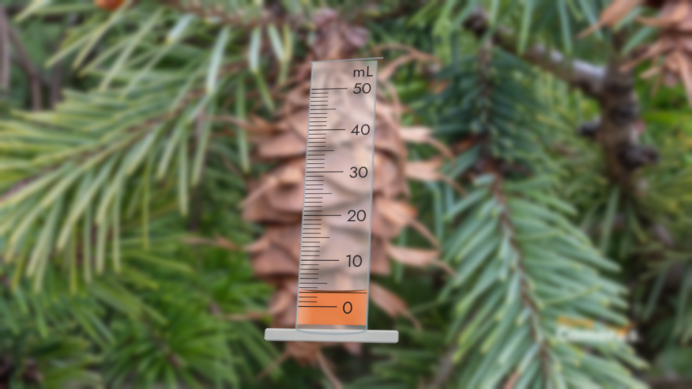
3 mL
